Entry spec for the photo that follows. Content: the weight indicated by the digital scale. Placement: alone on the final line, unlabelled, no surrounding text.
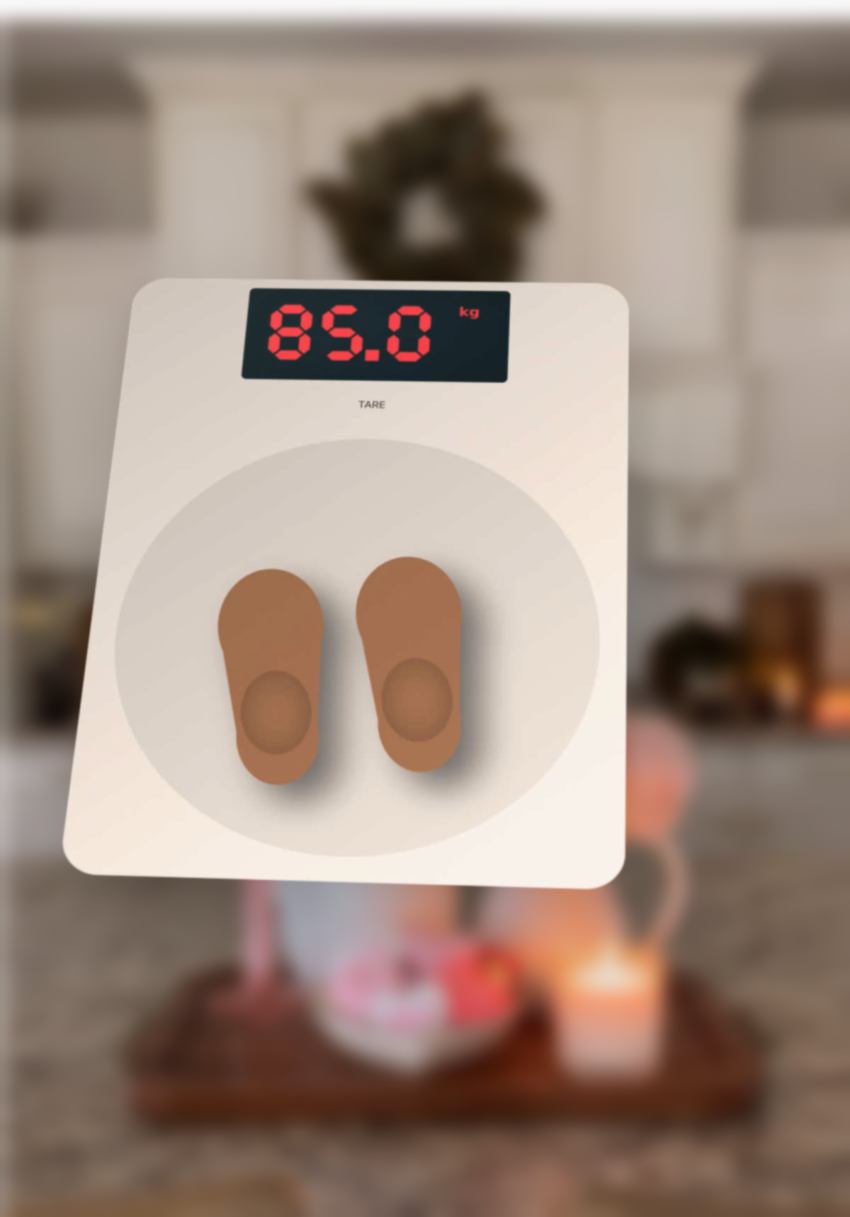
85.0 kg
